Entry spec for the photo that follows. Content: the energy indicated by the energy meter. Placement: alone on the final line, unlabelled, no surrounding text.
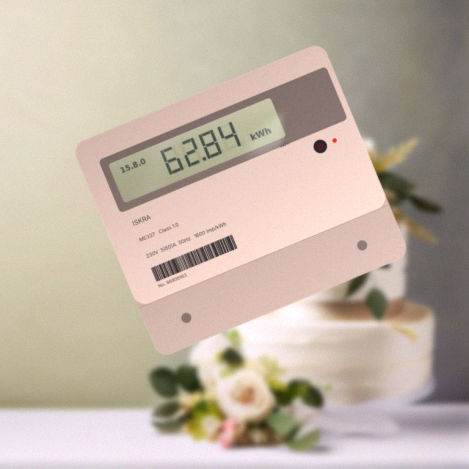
62.84 kWh
